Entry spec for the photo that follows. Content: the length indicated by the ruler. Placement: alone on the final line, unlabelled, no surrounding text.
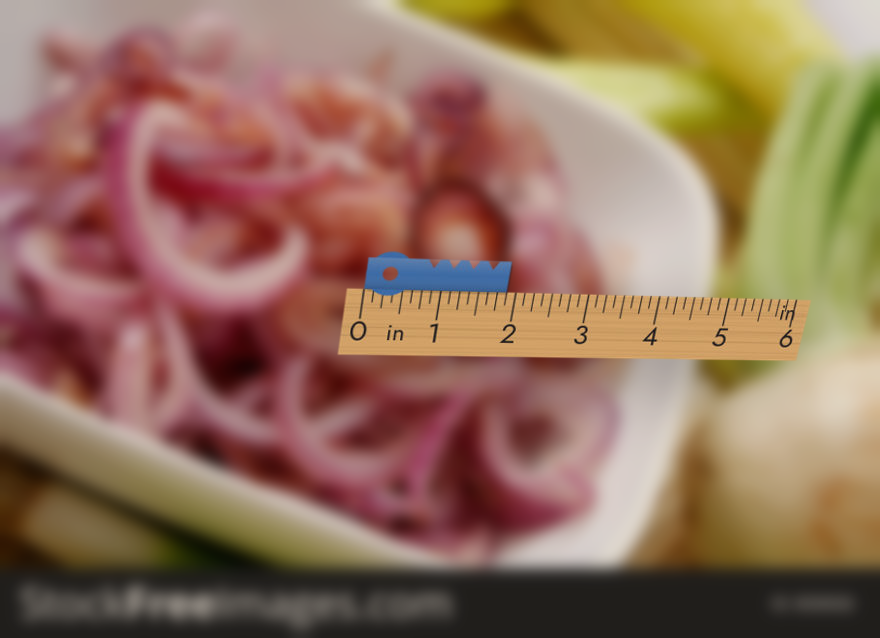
1.875 in
